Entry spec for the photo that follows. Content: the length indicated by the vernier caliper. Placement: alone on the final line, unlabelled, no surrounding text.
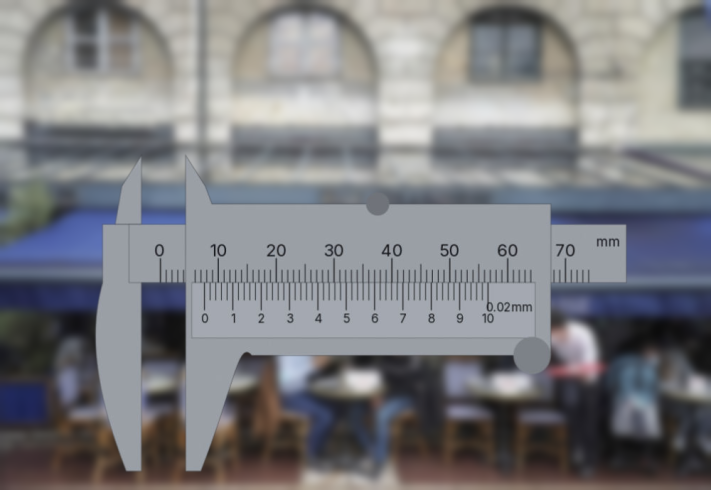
7.6 mm
